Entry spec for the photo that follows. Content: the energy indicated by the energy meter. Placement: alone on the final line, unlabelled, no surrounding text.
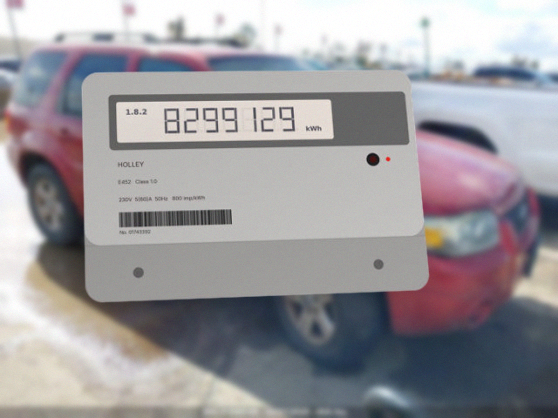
8299129 kWh
